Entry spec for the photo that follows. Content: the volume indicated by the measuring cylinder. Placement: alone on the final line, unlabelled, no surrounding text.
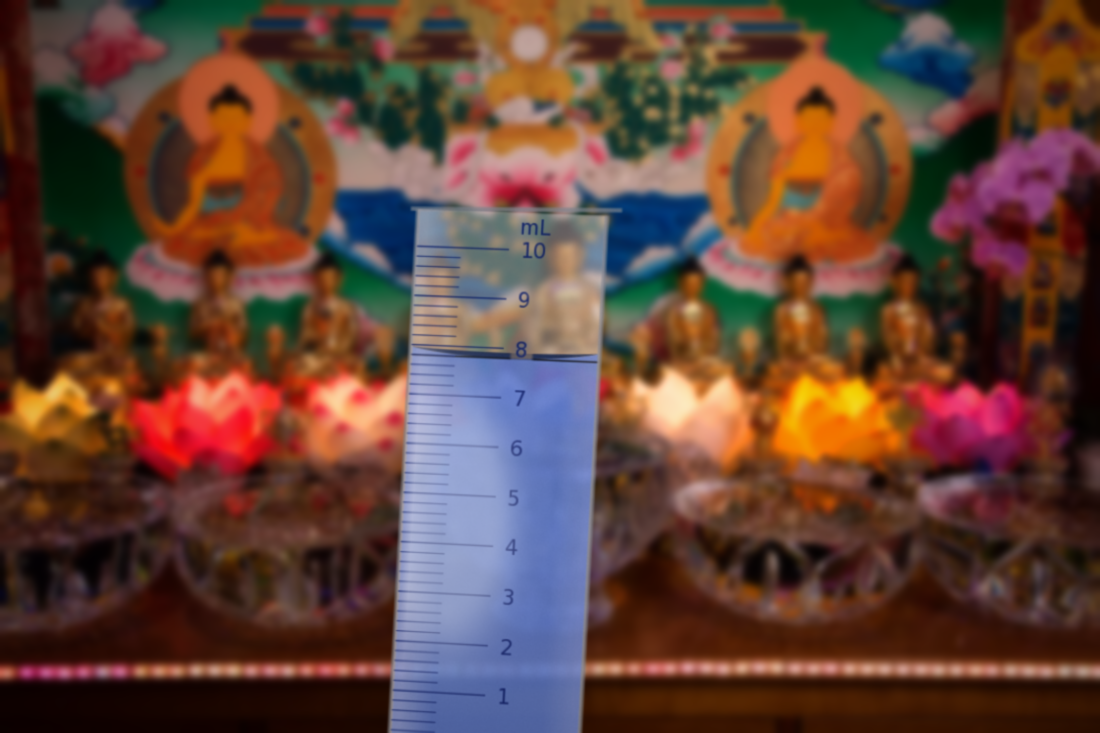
7.8 mL
